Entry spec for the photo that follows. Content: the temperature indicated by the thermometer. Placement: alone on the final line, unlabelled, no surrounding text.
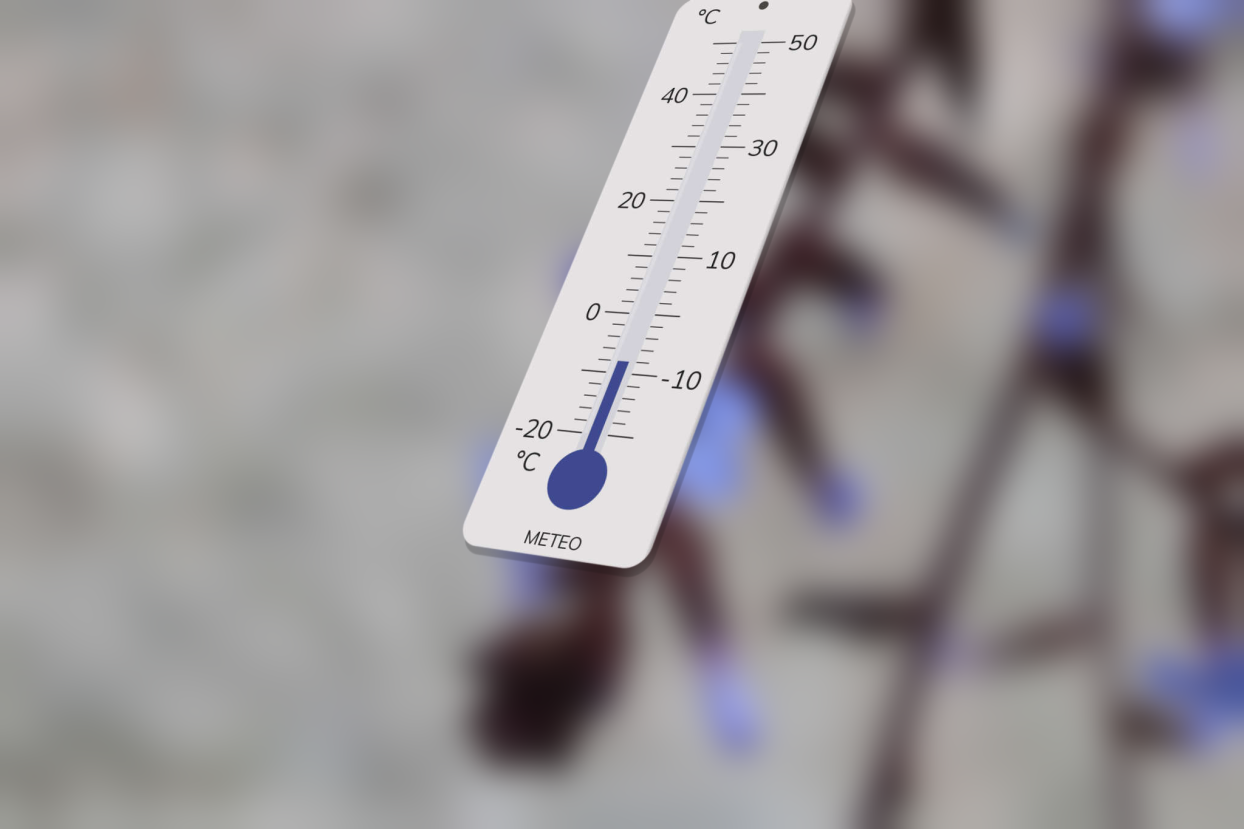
-8 °C
